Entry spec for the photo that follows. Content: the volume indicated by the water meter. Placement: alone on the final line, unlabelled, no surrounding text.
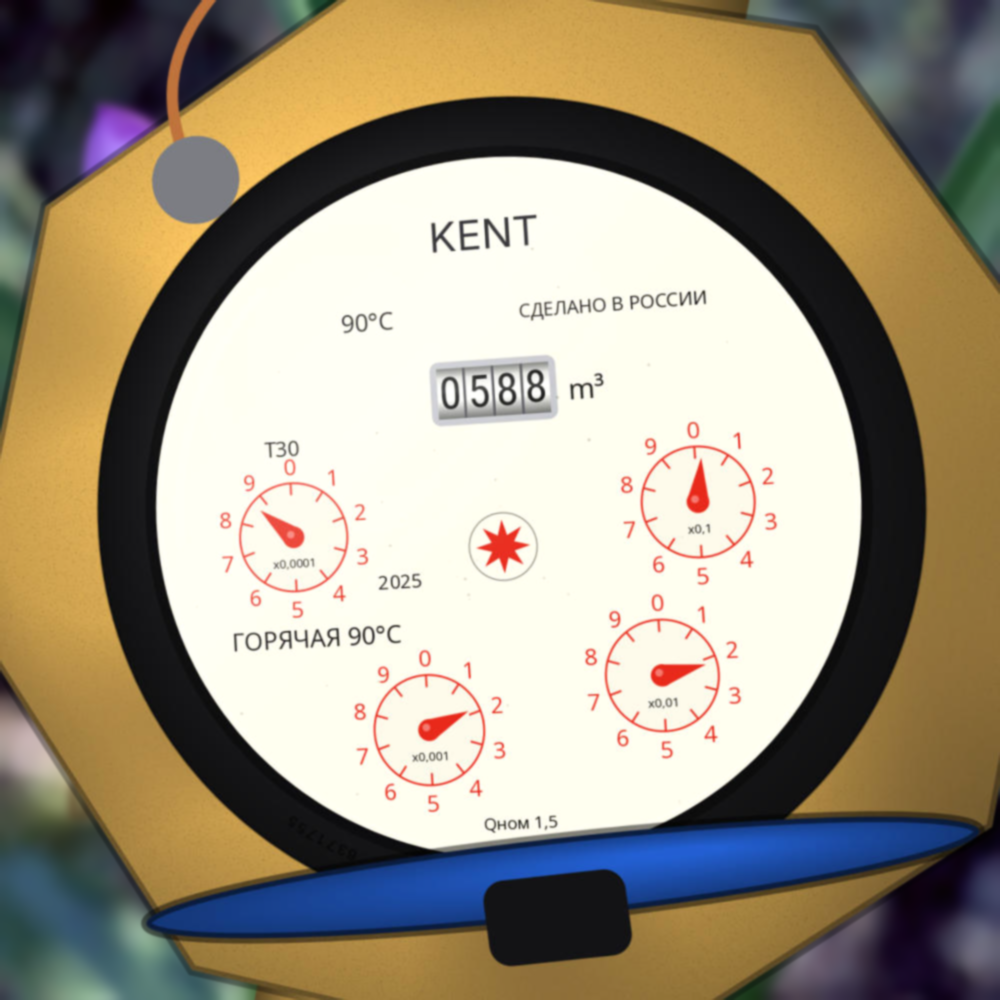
588.0218 m³
